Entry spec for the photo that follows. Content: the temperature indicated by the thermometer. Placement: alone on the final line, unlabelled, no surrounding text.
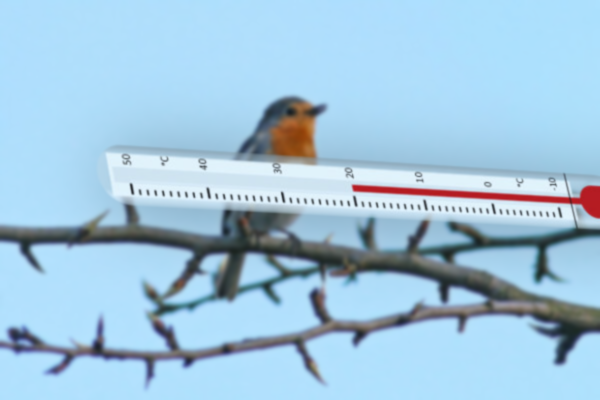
20 °C
